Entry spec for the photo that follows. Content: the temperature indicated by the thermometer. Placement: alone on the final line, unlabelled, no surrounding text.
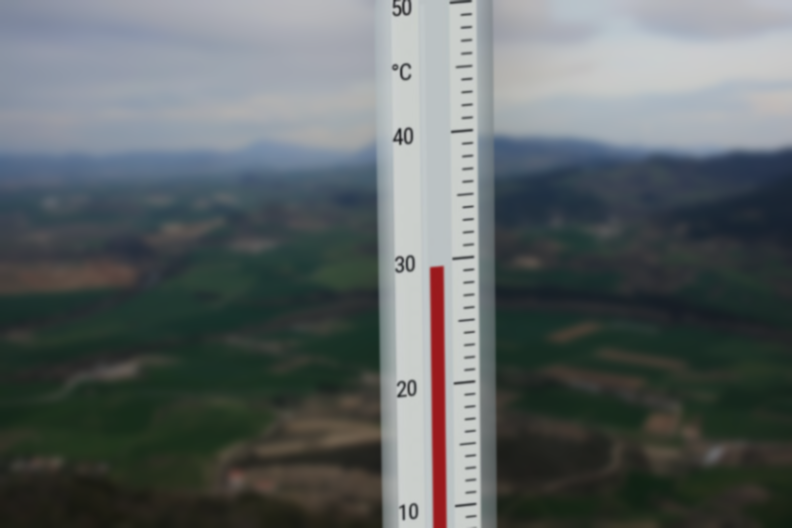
29.5 °C
